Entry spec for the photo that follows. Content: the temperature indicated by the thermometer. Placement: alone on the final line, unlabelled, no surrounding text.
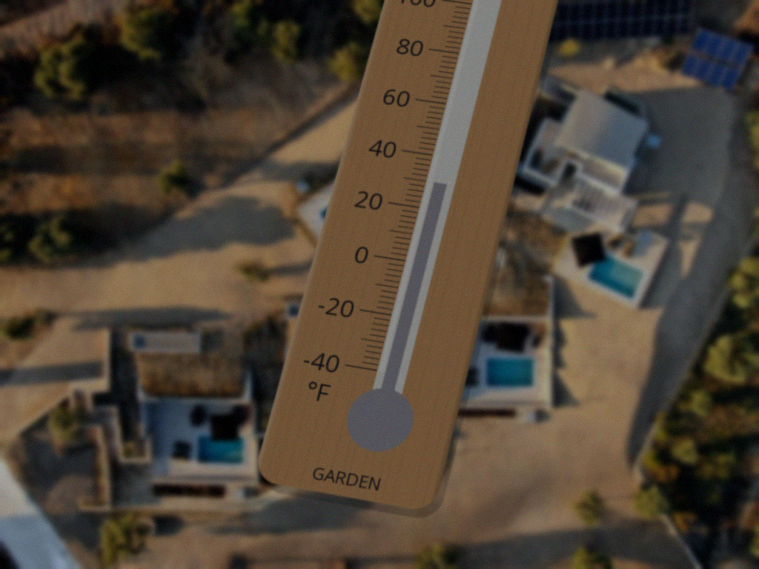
30 °F
